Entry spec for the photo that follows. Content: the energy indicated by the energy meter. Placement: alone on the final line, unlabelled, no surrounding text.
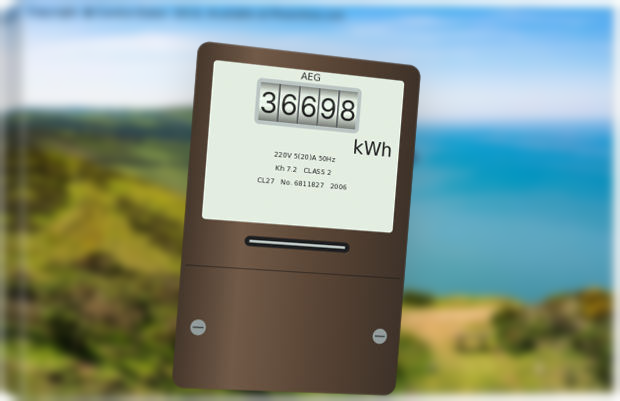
36698 kWh
